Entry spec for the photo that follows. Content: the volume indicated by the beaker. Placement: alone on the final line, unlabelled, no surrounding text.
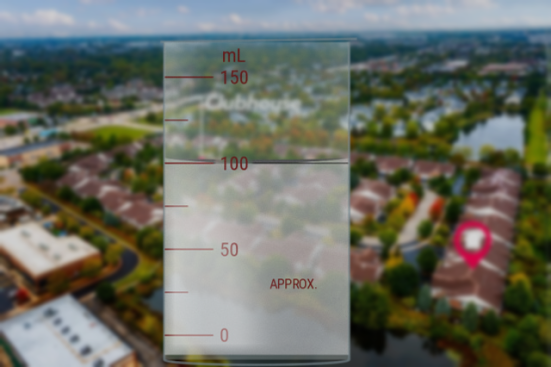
100 mL
